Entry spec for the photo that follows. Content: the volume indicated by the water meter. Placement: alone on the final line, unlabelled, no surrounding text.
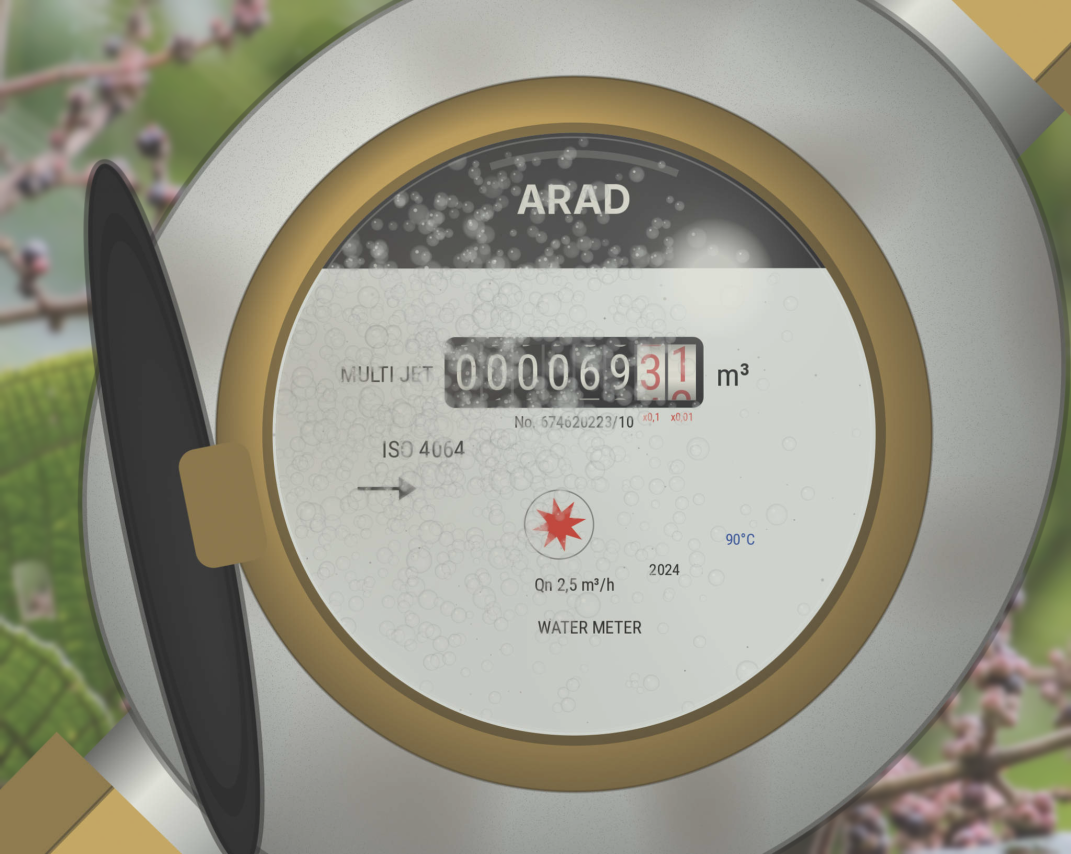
69.31 m³
